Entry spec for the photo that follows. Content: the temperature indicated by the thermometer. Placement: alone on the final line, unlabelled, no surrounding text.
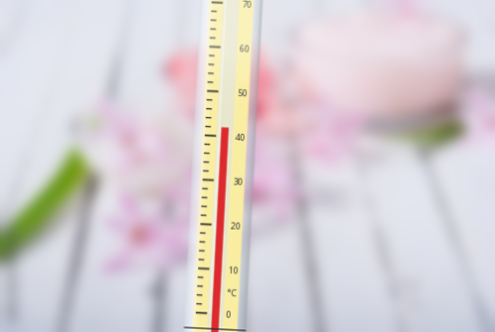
42 °C
